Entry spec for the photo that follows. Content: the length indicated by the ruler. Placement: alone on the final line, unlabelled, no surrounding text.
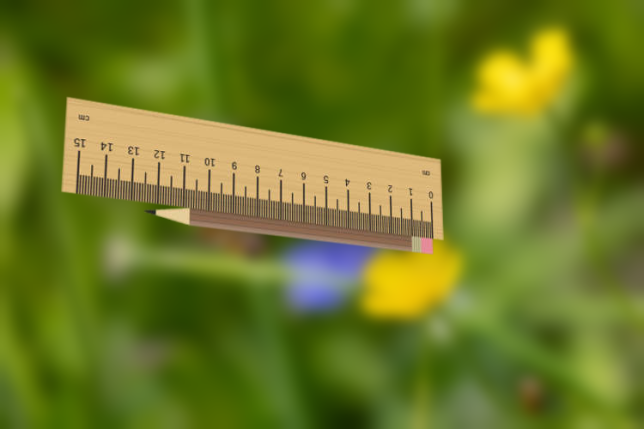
12.5 cm
